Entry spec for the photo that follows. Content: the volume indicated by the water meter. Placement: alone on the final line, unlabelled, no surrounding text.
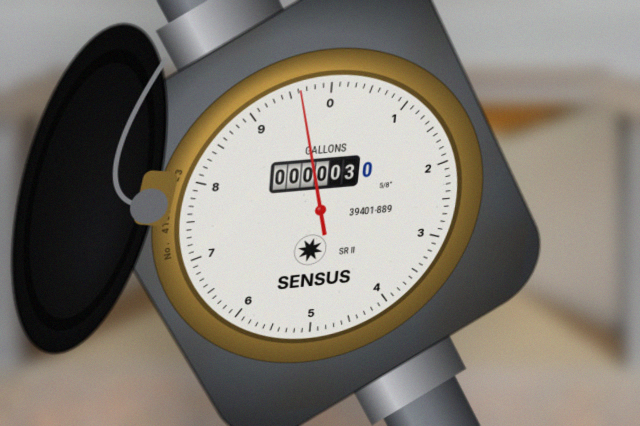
29.6 gal
